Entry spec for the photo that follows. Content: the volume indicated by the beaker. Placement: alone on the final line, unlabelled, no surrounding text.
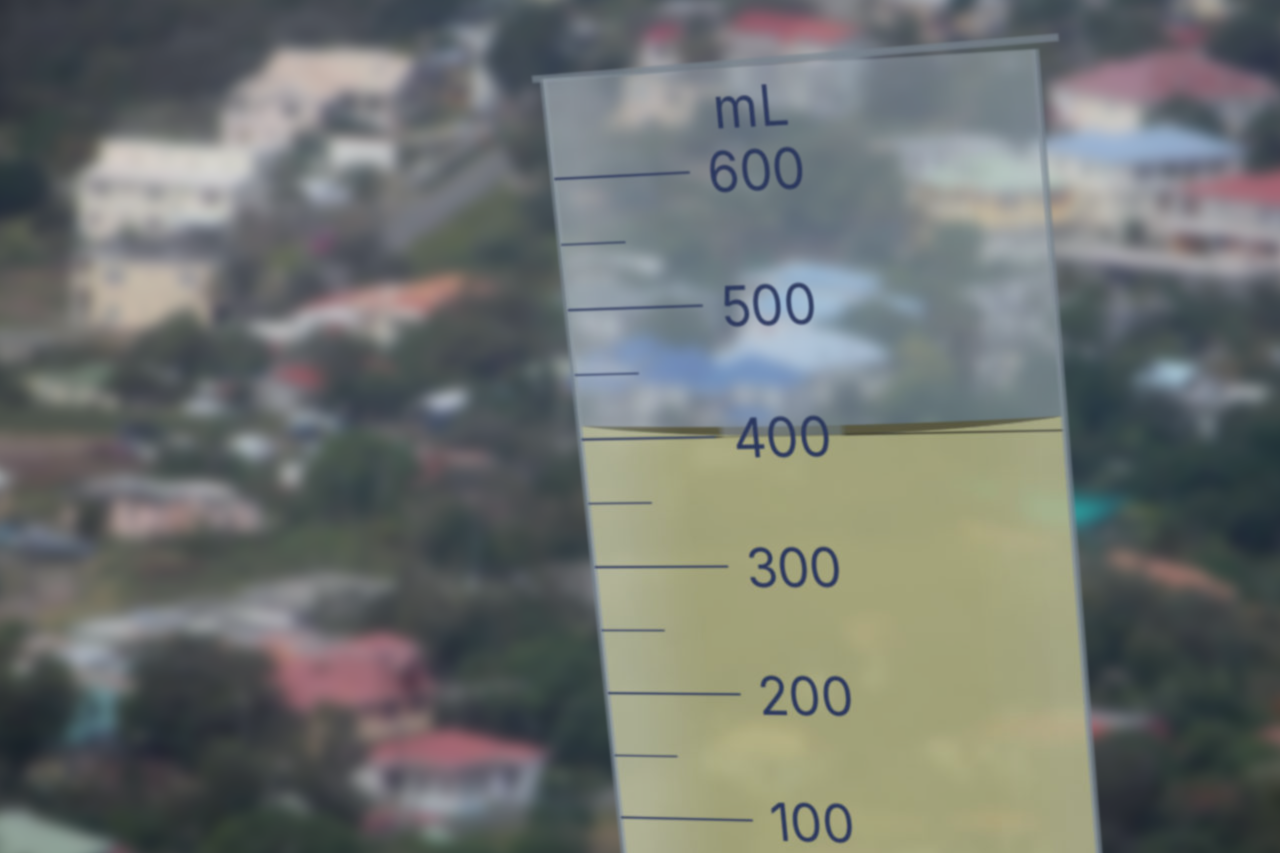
400 mL
